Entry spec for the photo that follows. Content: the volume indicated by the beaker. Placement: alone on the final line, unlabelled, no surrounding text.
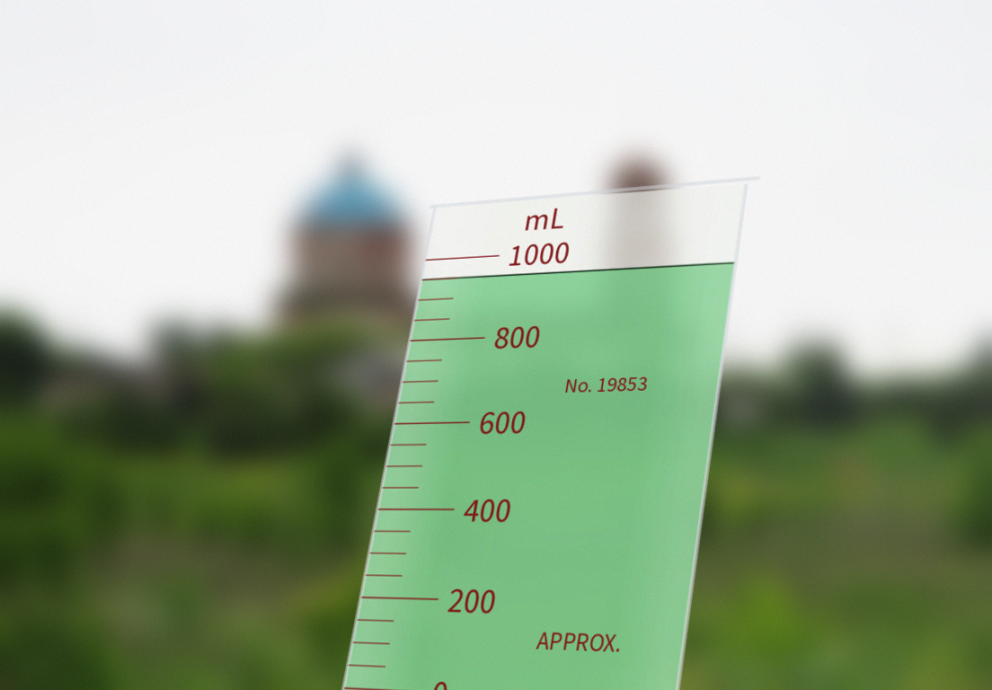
950 mL
